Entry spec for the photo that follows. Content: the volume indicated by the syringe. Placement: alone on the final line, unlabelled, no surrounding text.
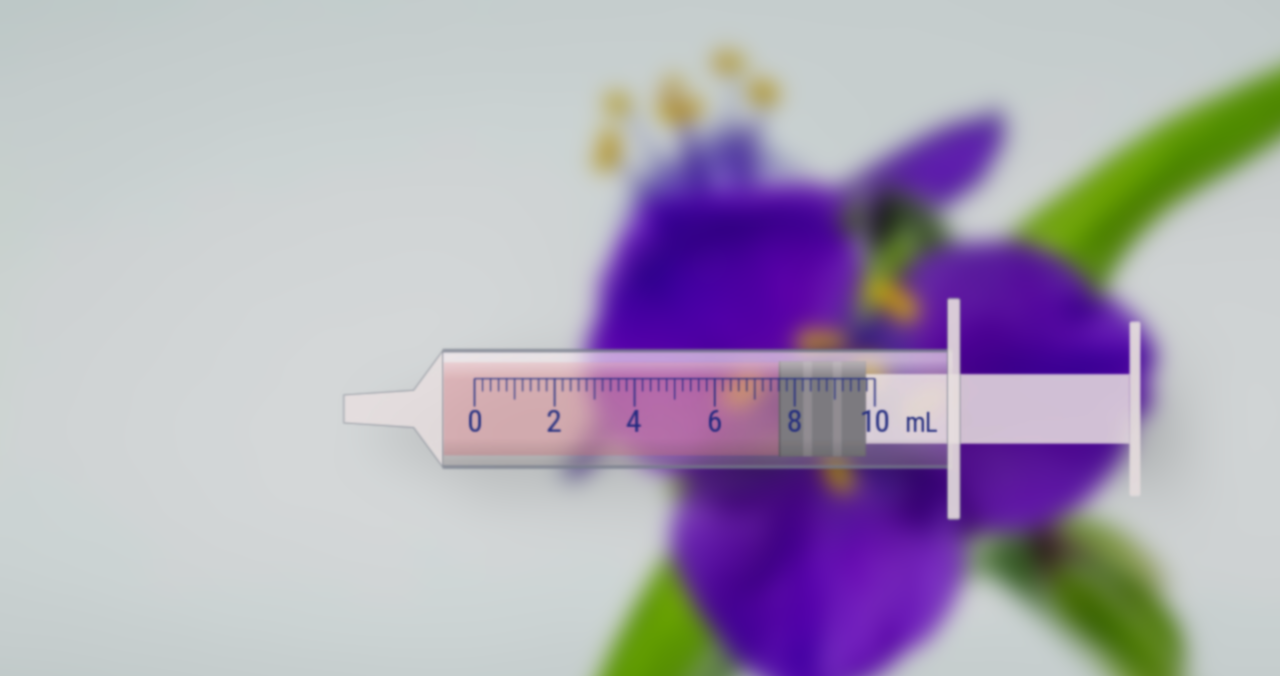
7.6 mL
